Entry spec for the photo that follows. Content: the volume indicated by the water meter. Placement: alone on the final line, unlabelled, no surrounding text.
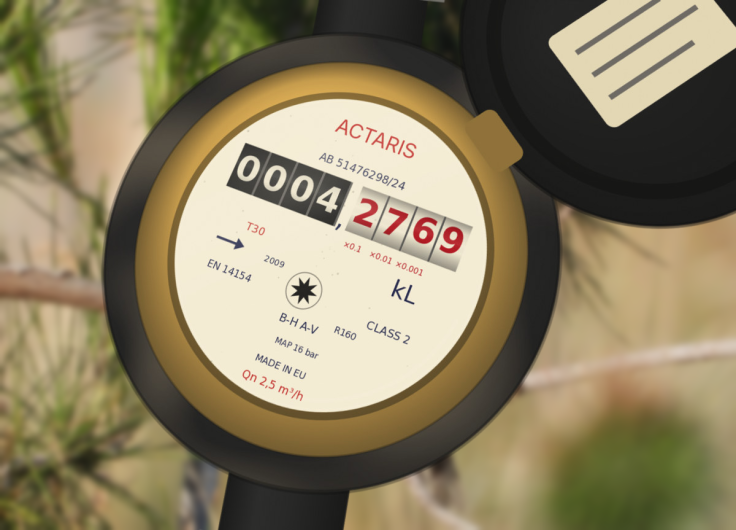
4.2769 kL
